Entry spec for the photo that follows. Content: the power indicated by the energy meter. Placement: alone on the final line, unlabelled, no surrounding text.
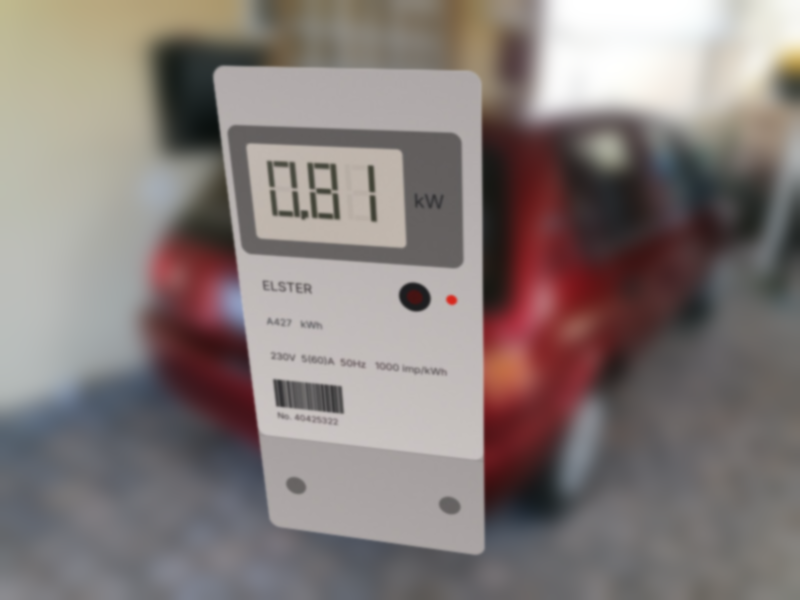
0.81 kW
